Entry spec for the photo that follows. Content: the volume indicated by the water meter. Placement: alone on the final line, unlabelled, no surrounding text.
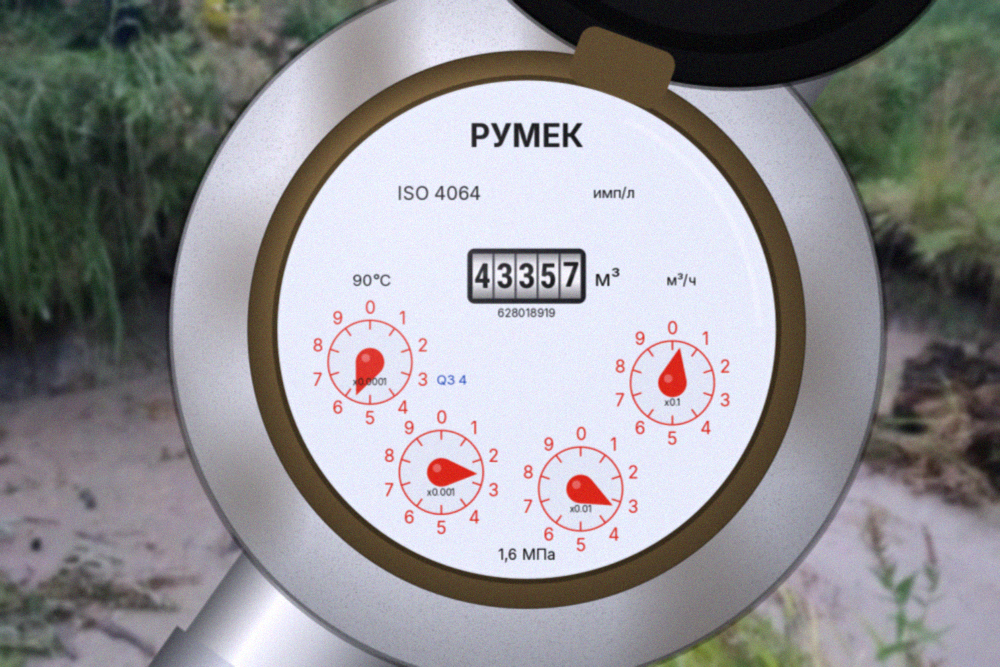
43357.0325 m³
